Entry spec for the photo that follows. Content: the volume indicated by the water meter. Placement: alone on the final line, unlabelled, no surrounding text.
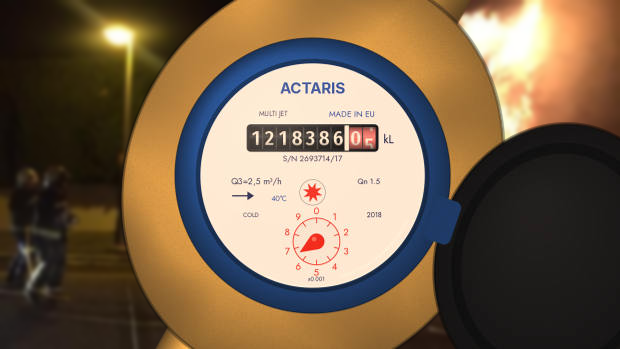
1218386.046 kL
